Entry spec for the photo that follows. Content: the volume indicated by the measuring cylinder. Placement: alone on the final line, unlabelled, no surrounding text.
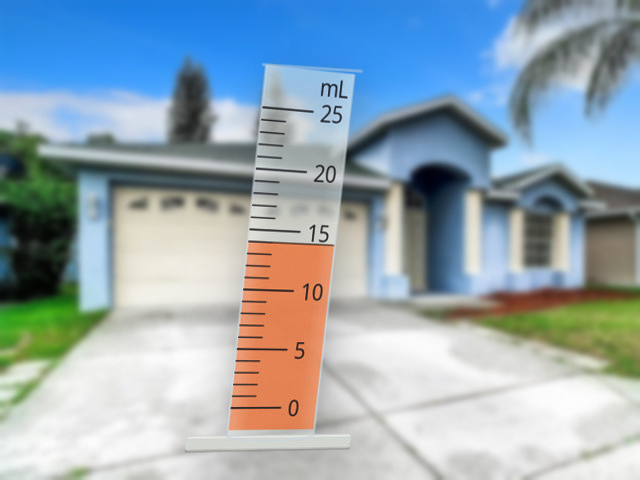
14 mL
